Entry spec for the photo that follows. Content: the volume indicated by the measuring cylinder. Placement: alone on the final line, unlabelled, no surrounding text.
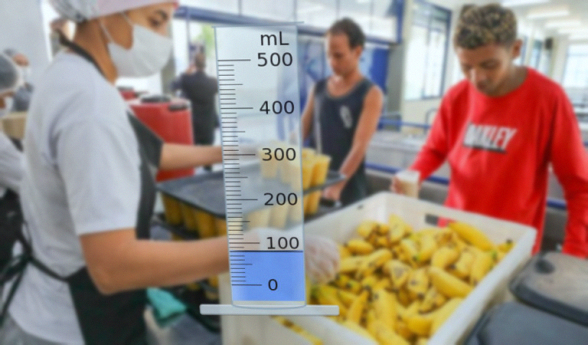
80 mL
